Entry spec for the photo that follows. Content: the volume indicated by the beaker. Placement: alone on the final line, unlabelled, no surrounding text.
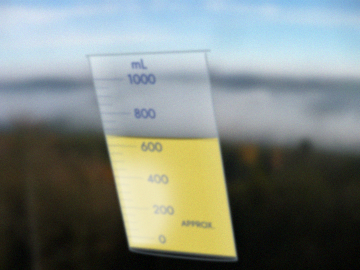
650 mL
